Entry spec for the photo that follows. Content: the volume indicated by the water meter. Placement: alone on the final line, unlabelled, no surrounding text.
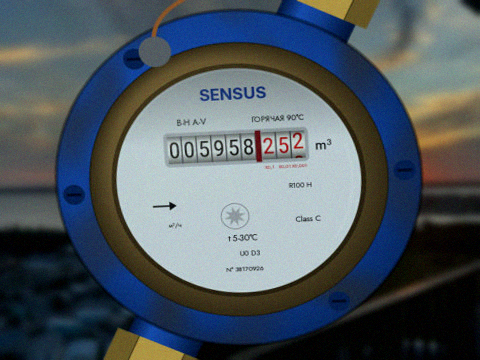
5958.252 m³
